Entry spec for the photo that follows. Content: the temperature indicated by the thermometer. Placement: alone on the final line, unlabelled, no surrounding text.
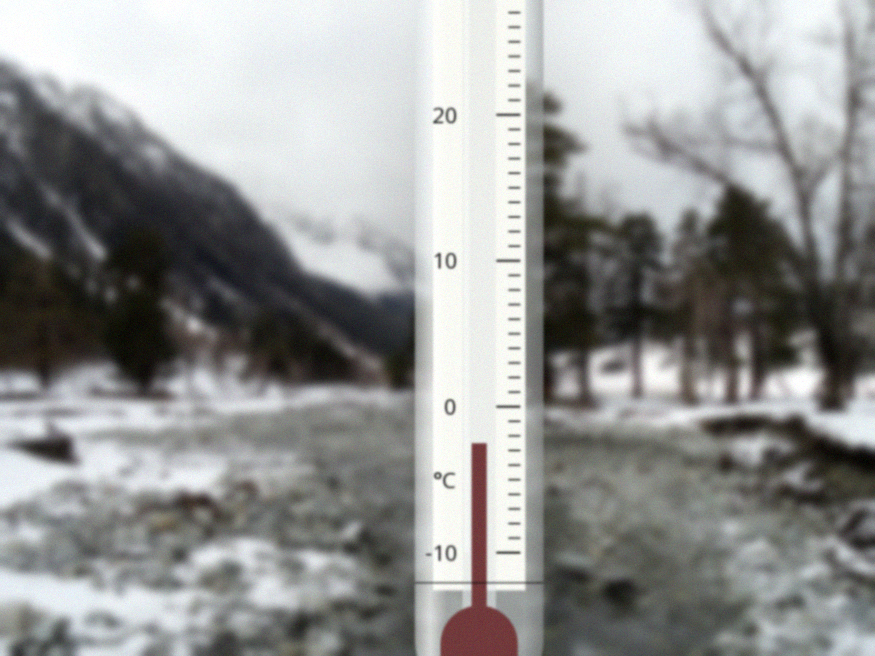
-2.5 °C
